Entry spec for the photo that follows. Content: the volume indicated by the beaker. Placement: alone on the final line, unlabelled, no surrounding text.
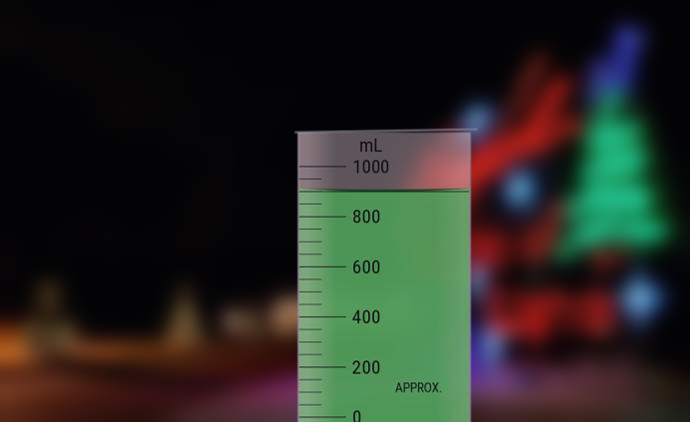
900 mL
